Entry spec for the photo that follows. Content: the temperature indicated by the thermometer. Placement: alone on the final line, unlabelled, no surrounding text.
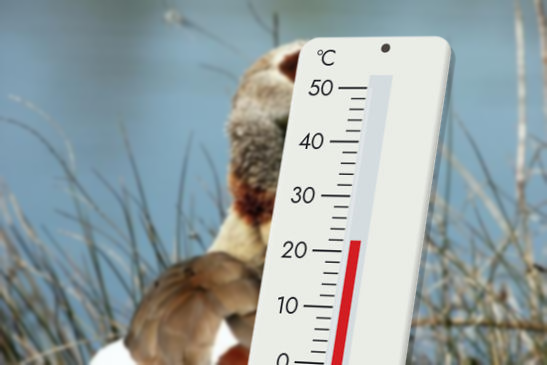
22 °C
